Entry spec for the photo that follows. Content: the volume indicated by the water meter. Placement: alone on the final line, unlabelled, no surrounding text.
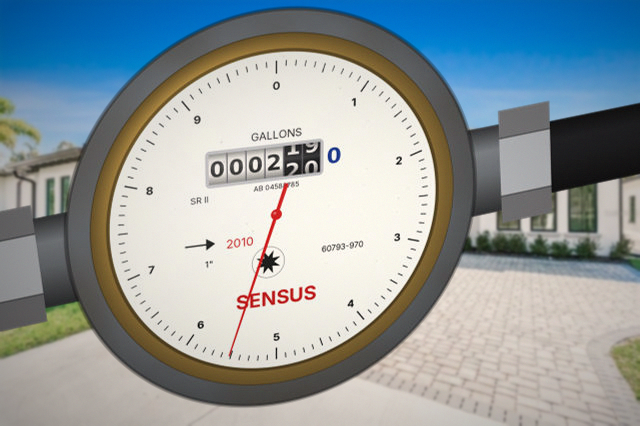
2195.5 gal
